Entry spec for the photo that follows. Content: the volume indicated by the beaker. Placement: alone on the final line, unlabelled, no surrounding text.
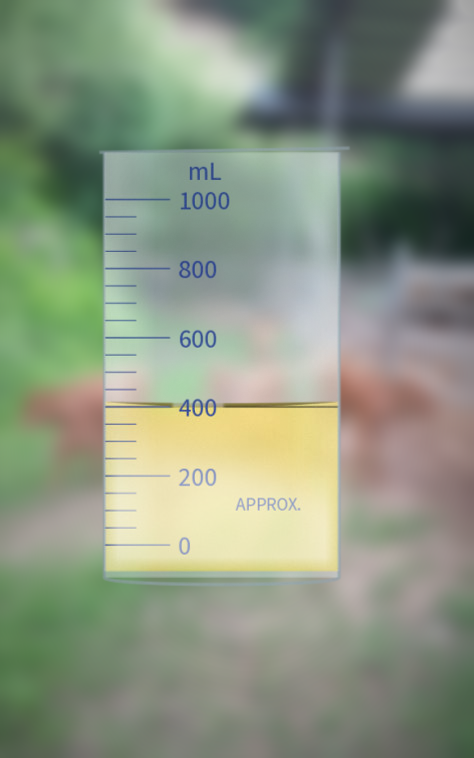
400 mL
